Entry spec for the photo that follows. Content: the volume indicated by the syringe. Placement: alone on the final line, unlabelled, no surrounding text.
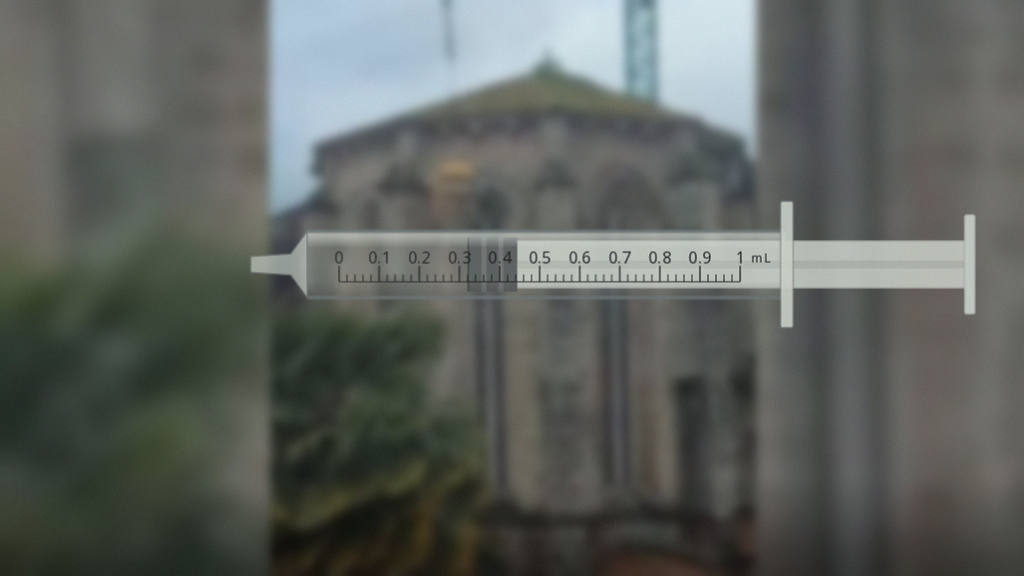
0.32 mL
